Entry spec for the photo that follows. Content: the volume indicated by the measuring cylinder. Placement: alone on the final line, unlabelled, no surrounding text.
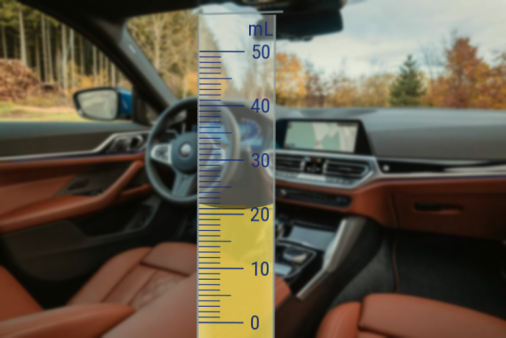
21 mL
